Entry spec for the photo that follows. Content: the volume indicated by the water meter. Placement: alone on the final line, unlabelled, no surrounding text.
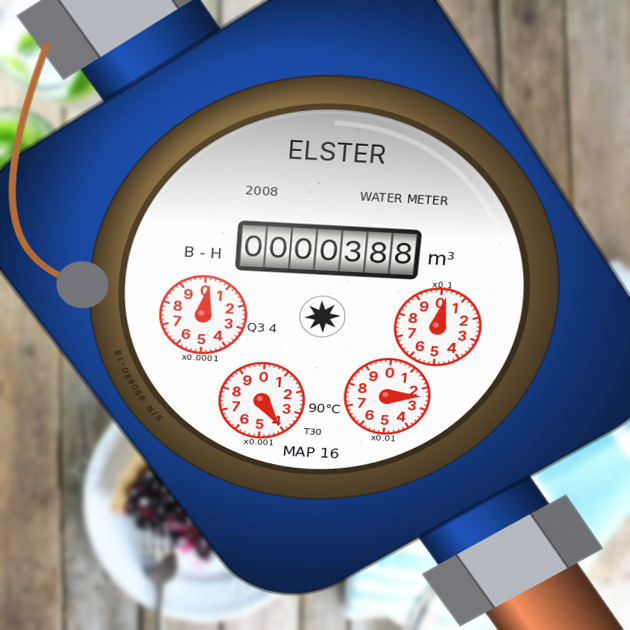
388.0240 m³
